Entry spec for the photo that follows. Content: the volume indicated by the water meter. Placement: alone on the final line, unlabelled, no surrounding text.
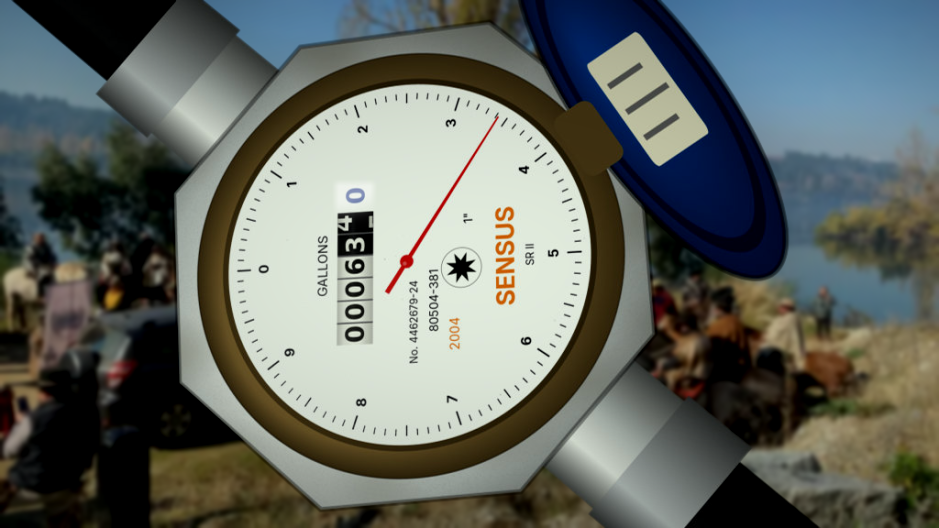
6343.4 gal
